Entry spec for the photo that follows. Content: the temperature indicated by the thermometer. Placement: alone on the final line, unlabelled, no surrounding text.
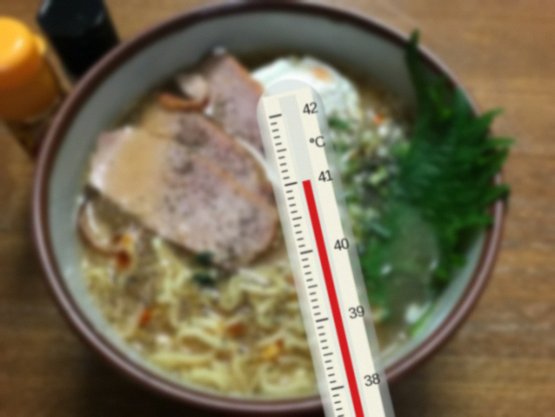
41 °C
